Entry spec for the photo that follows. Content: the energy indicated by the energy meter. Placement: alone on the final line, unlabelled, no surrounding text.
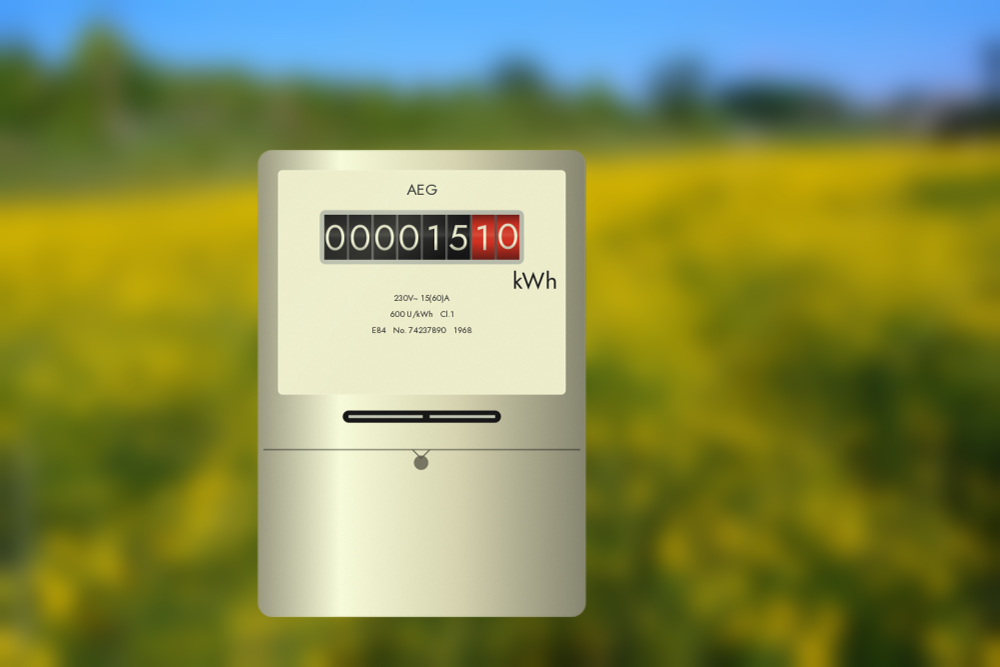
15.10 kWh
